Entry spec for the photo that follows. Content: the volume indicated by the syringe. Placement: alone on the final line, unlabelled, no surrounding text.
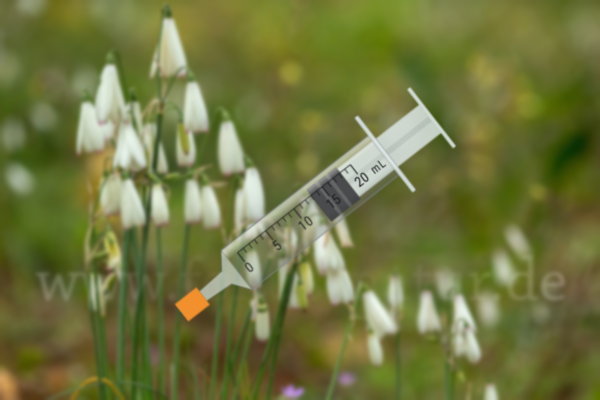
13 mL
